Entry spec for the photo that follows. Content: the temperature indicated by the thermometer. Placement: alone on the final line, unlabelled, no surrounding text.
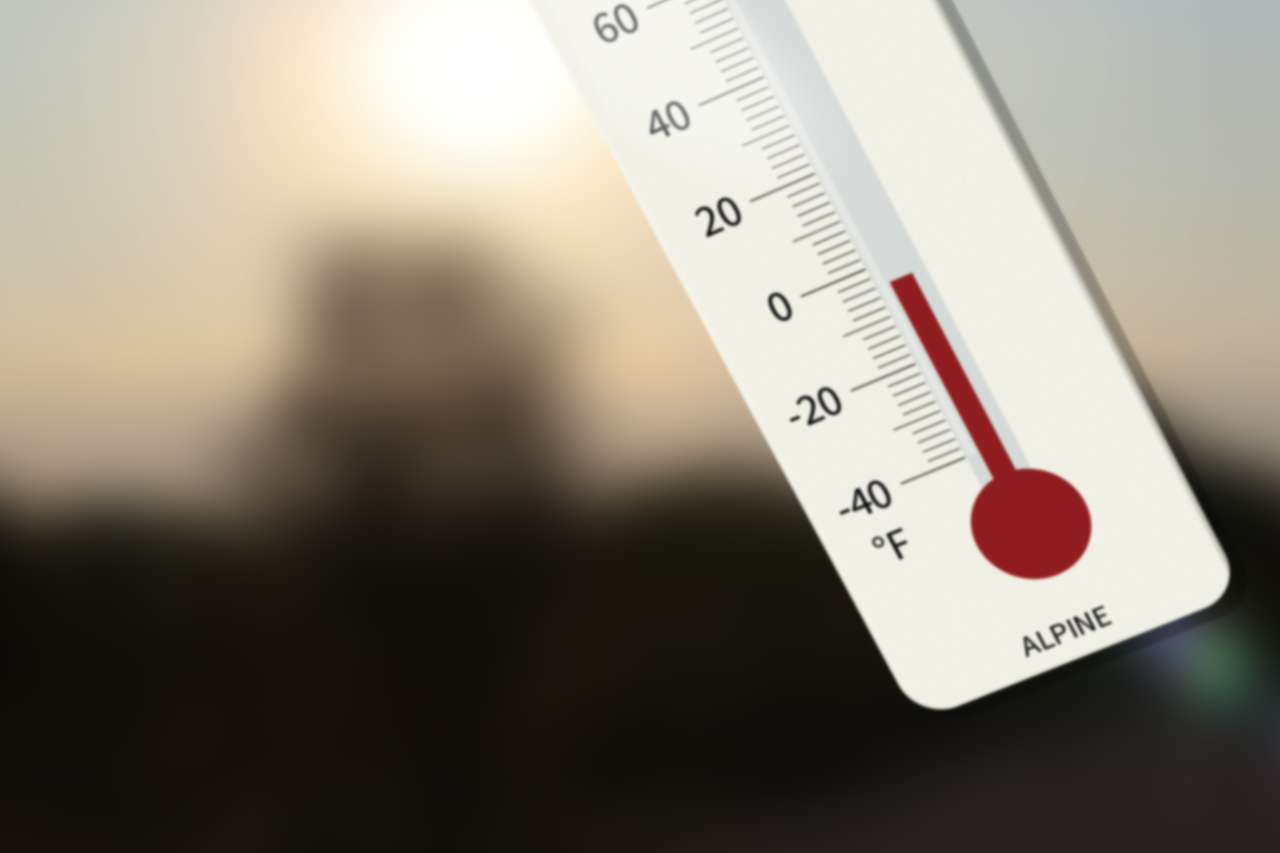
-4 °F
